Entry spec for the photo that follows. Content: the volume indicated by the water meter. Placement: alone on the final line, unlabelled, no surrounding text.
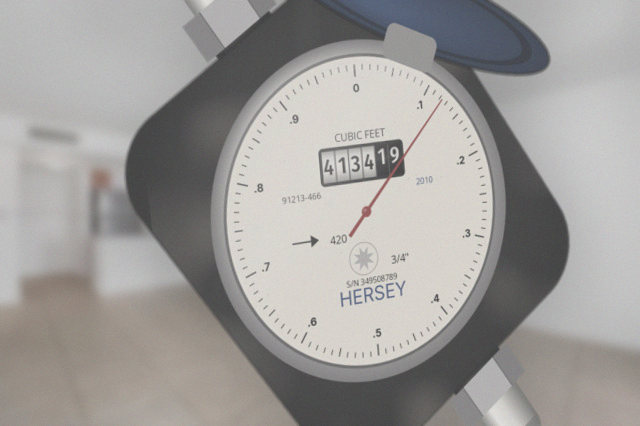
413419.12 ft³
